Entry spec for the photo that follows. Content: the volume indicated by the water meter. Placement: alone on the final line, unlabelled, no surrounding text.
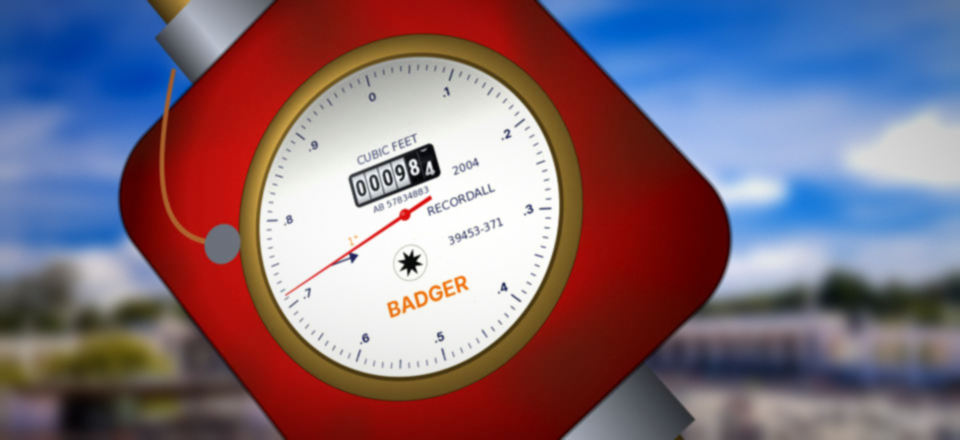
983.71 ft³
